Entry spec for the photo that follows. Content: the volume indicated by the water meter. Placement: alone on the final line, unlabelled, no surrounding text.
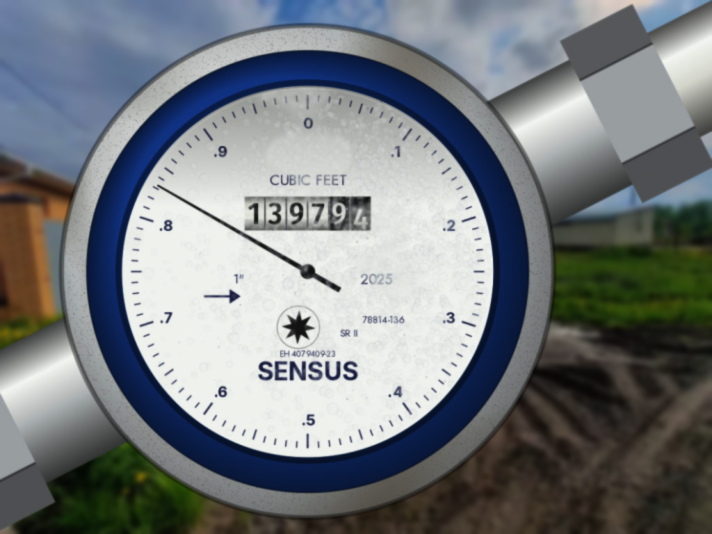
139793.83 ft³
